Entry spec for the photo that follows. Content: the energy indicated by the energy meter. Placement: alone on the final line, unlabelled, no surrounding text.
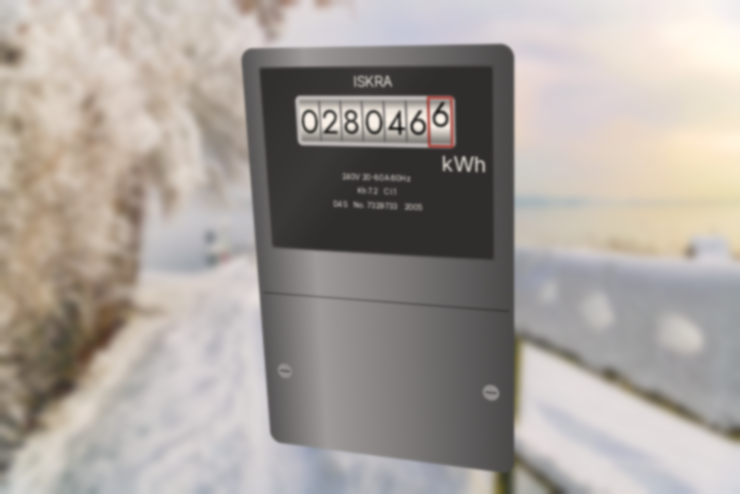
28046.6 kWh
